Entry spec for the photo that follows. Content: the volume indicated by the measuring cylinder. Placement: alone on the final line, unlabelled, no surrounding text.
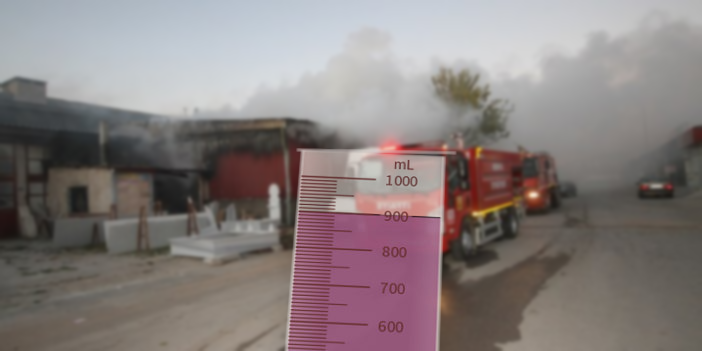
900 mL
